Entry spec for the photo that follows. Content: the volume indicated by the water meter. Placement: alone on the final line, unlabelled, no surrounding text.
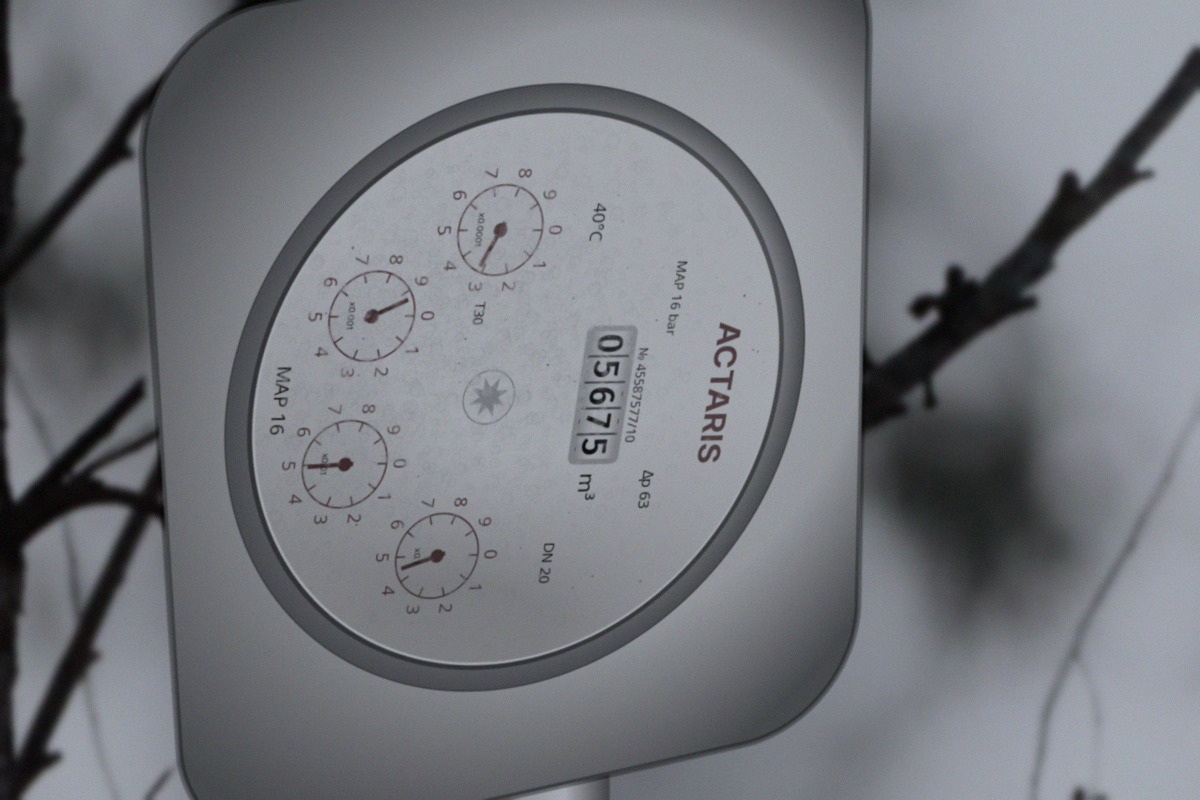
5675.4493 m³
